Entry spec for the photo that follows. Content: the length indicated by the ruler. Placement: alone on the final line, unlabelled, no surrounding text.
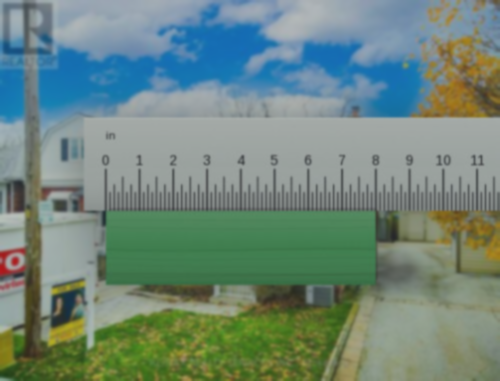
8 in
